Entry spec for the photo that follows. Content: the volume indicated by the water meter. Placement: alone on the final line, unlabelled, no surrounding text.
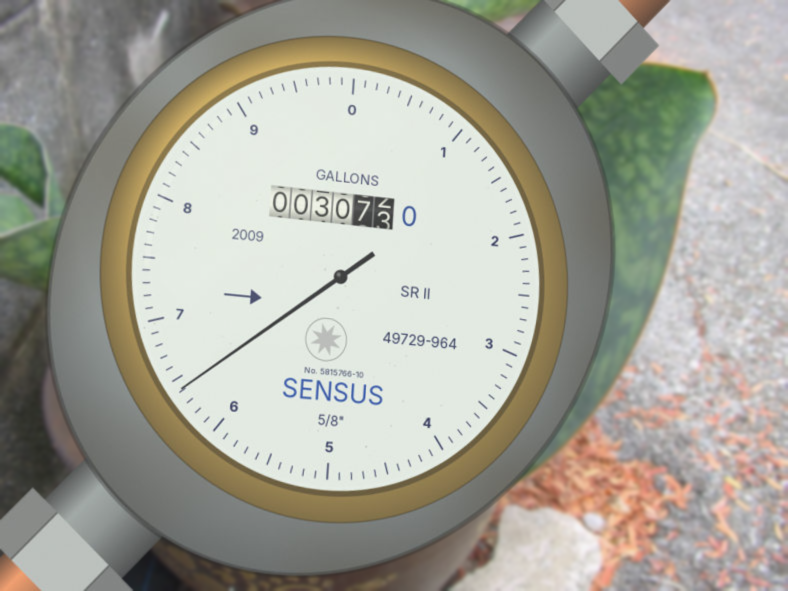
30726.4 gal
